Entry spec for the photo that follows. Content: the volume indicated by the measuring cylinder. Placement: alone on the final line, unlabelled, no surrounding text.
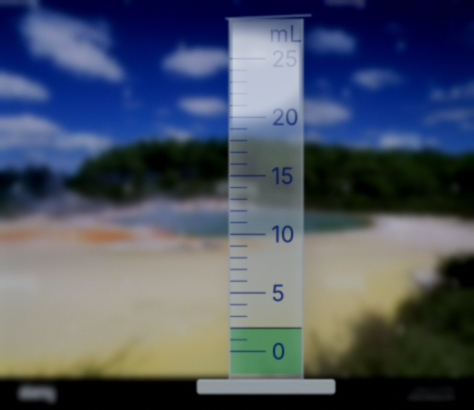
2 mL
